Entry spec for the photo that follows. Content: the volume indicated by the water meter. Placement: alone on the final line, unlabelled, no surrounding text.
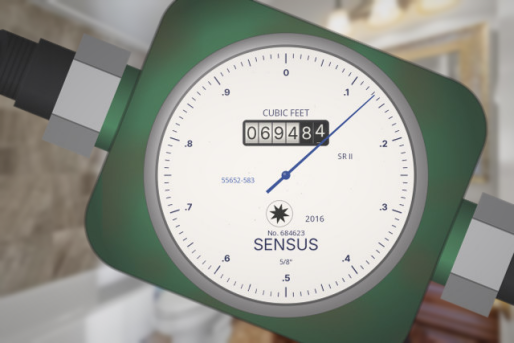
69484.13 ft³
